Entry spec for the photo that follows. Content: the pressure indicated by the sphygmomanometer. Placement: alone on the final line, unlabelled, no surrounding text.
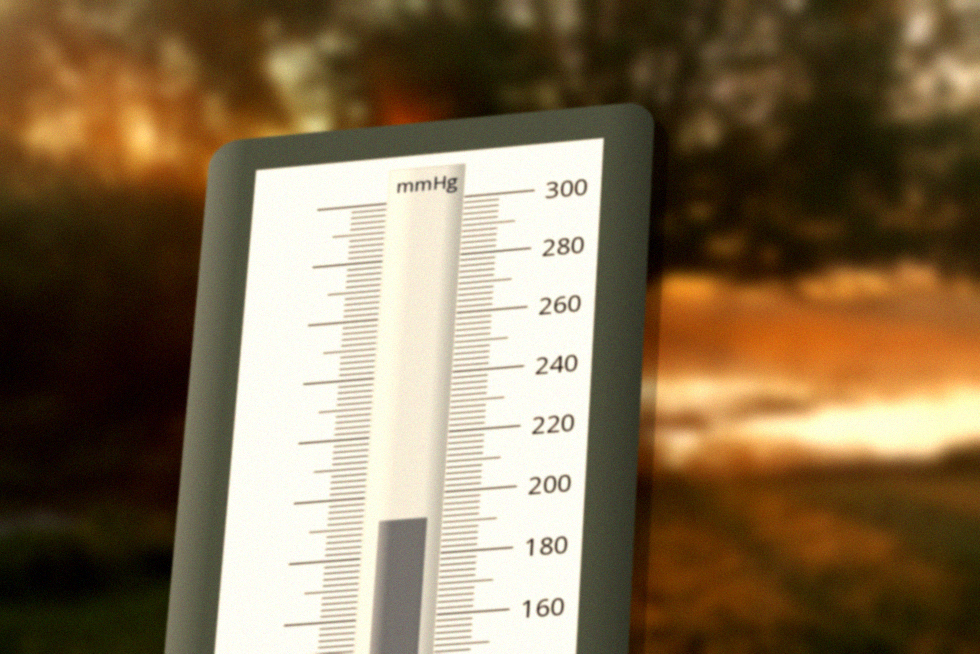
192 mmHg
